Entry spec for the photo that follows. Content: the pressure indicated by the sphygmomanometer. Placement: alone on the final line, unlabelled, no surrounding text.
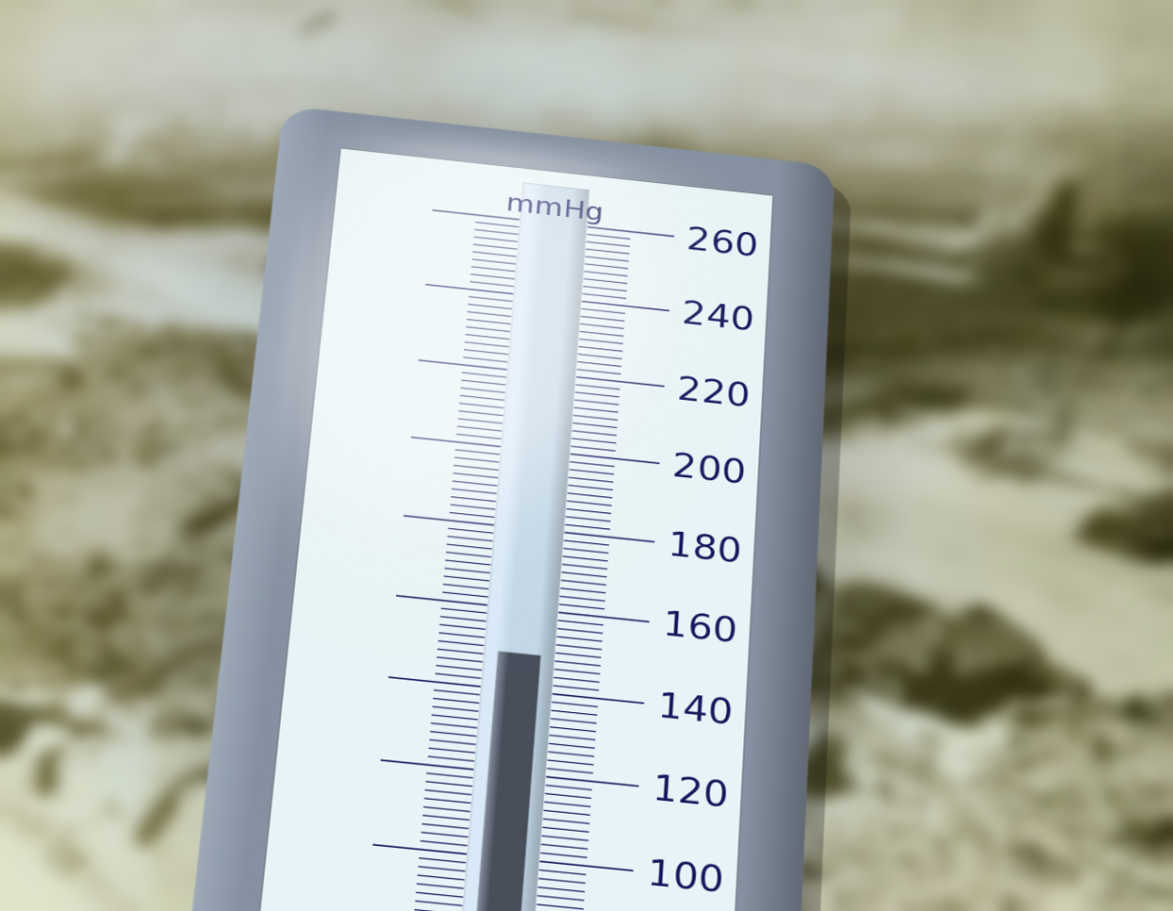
149 mmHg
